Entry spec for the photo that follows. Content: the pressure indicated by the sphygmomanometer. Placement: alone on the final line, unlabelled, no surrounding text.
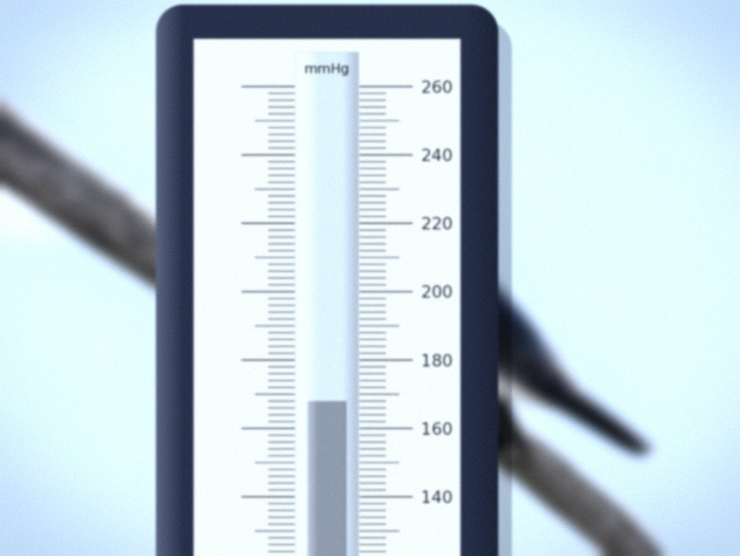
168 mmHg
